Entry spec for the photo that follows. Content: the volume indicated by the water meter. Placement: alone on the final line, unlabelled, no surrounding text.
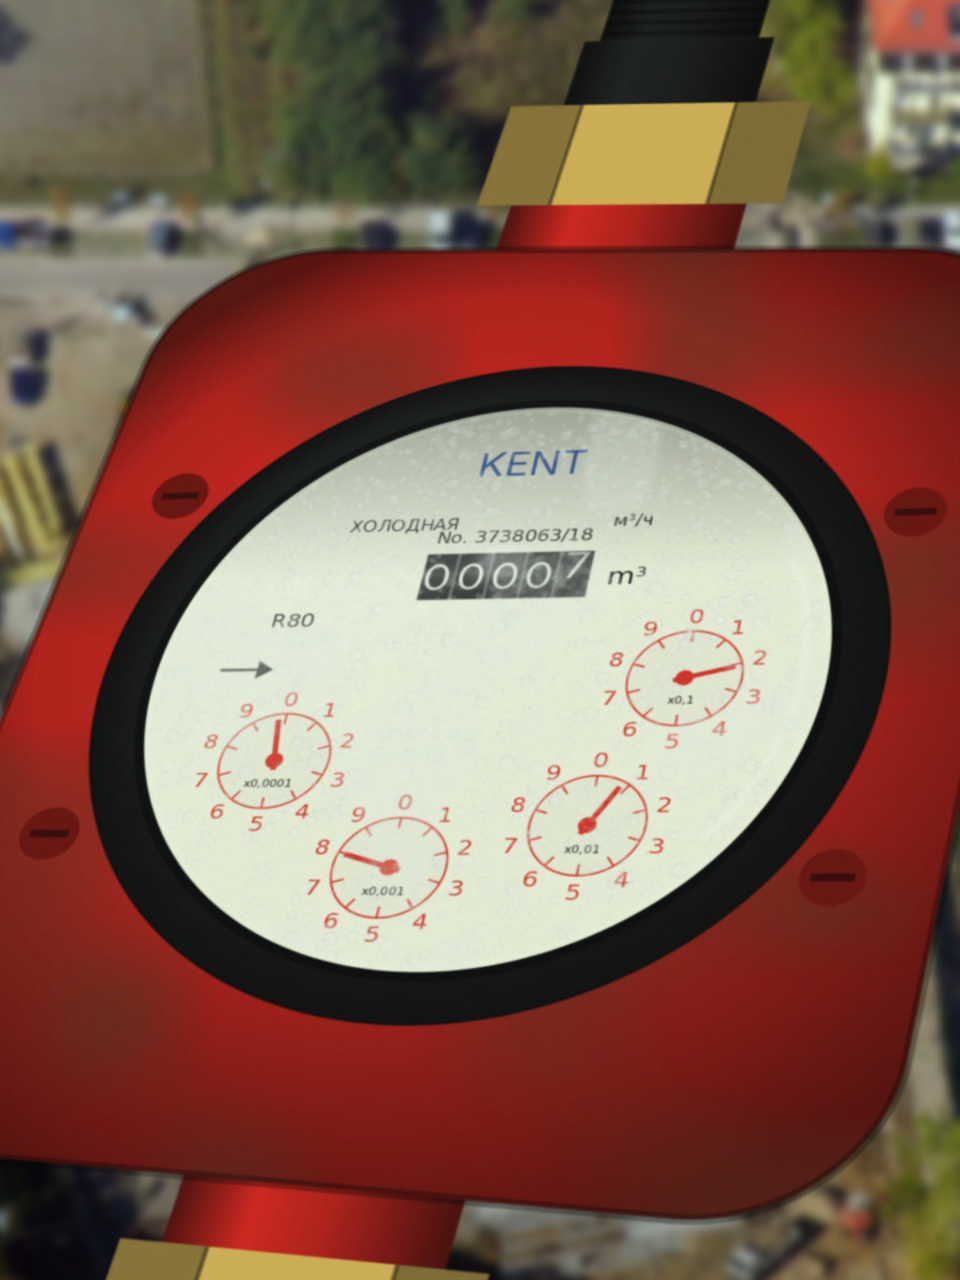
7.2079 m³
